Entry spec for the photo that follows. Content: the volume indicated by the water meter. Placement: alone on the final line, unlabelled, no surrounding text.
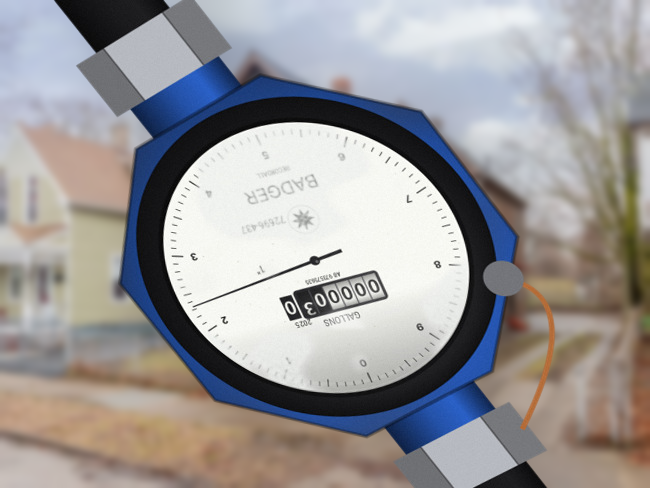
32.3 gal
